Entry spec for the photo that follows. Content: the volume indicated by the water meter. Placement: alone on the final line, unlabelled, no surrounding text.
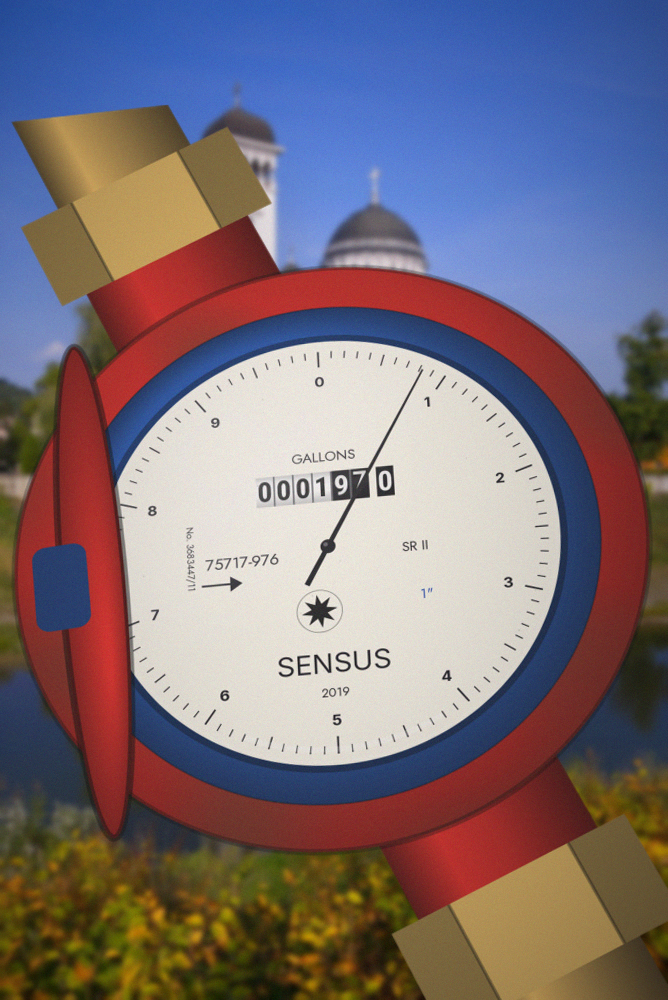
1970.8 gal
